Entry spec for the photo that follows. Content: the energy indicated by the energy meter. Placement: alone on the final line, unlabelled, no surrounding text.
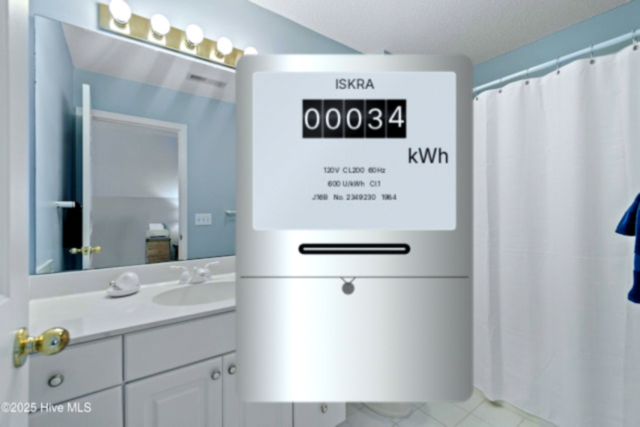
34 kWh
